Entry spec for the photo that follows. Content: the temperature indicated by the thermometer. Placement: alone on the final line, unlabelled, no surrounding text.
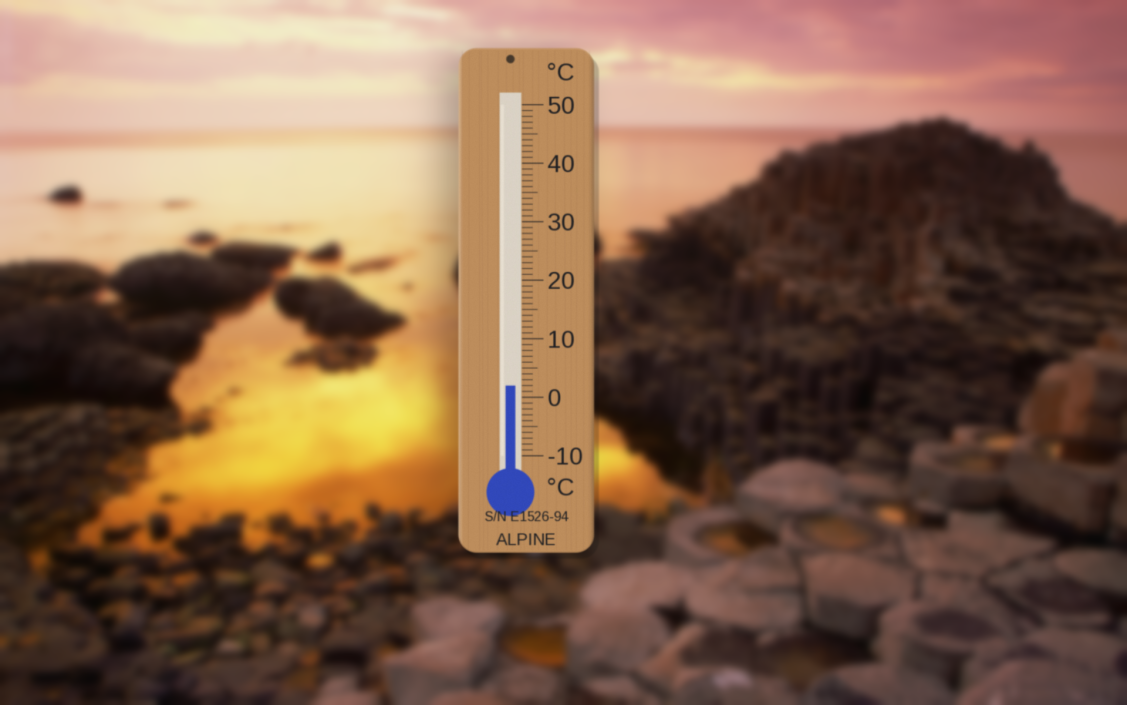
2 °C
